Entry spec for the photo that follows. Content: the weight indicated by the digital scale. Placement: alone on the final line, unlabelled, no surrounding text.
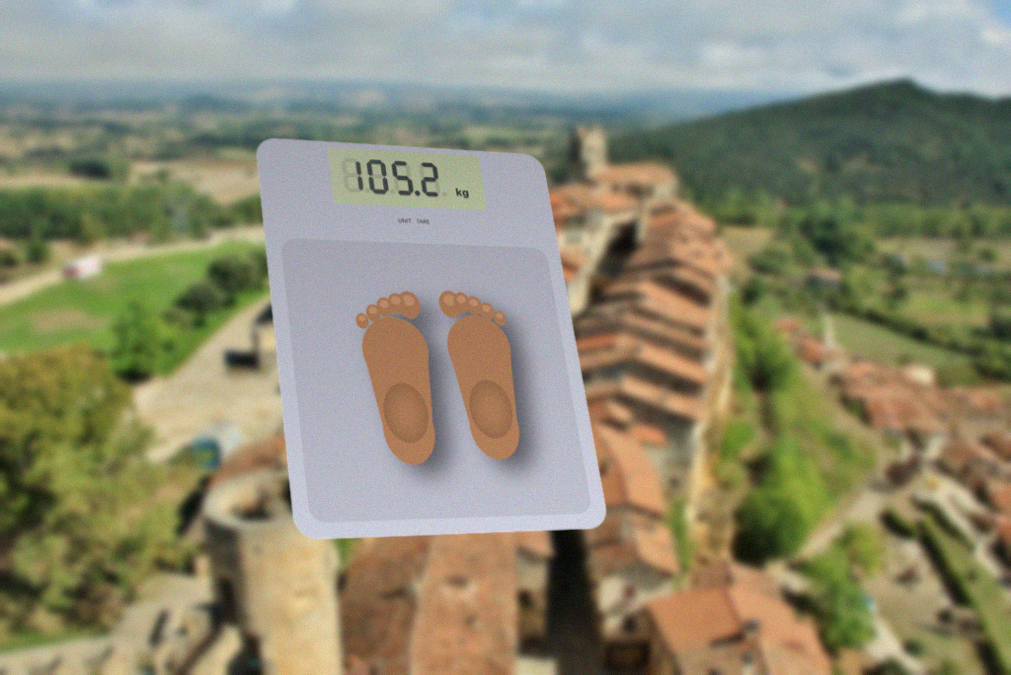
105.2 kg
